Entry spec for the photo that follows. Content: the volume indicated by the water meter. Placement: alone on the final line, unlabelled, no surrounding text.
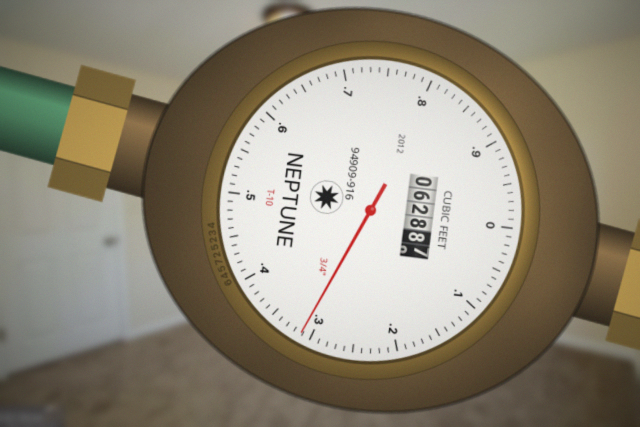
62887.31 ft³
